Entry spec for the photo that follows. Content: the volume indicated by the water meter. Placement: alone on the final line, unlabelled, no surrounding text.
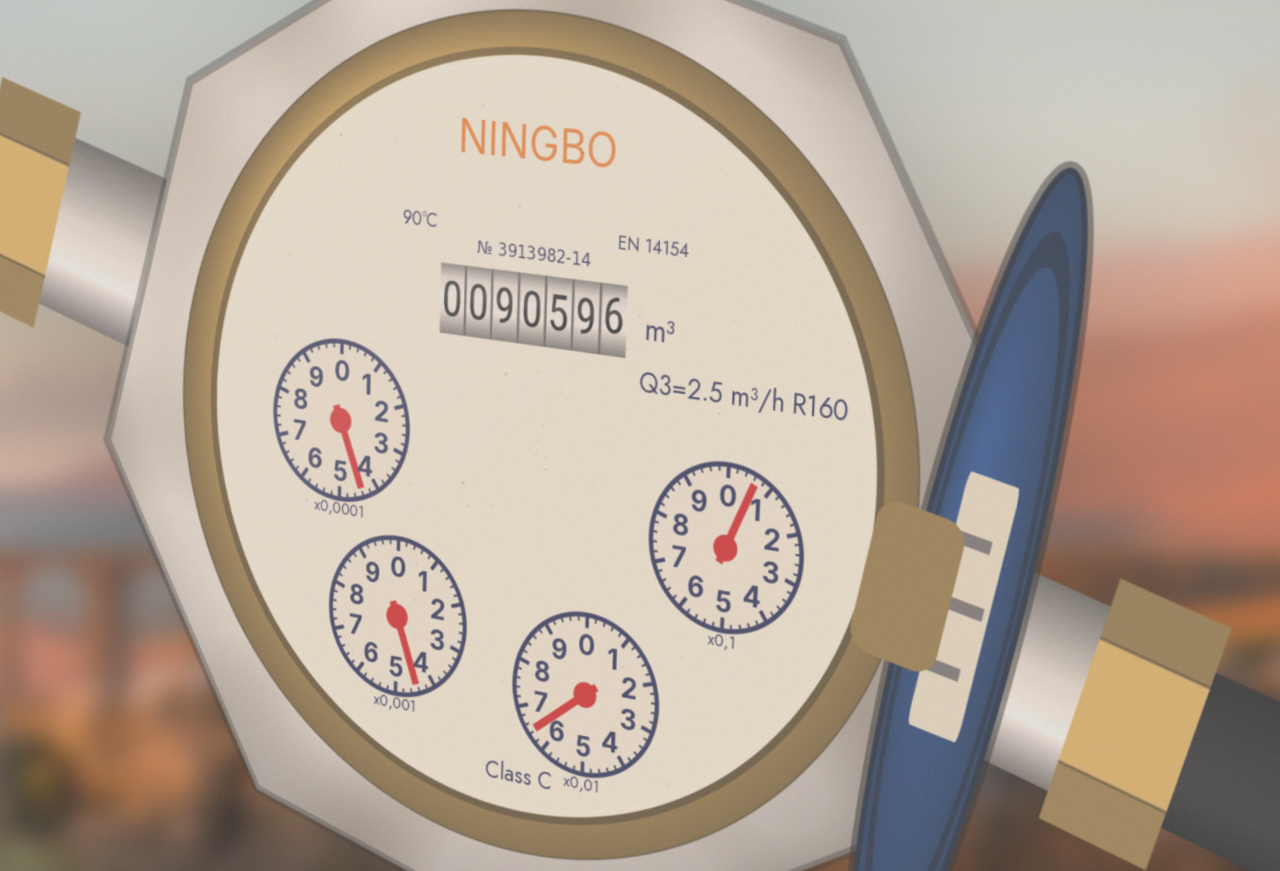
90596.0644 m³
